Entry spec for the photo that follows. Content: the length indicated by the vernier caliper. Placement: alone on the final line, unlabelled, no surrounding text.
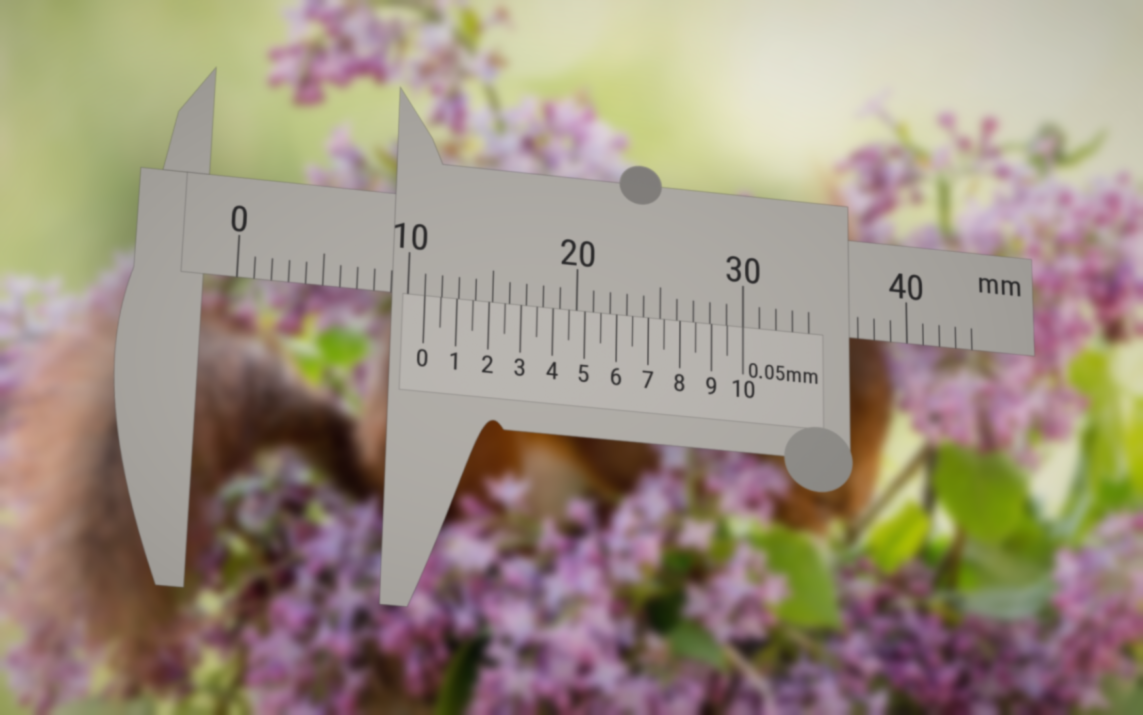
11.0 mm
